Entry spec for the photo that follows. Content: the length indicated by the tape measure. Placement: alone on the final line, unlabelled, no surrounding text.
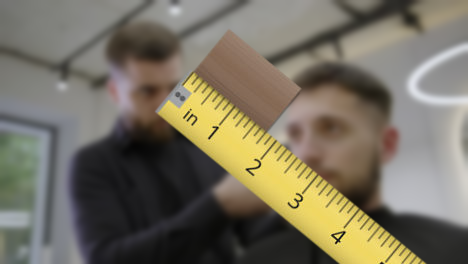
1.75 in
